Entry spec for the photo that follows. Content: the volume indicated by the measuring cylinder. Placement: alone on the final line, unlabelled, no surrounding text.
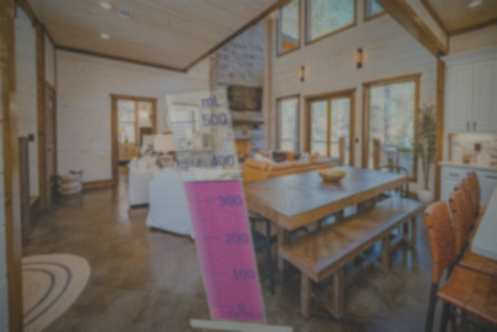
350 mL
